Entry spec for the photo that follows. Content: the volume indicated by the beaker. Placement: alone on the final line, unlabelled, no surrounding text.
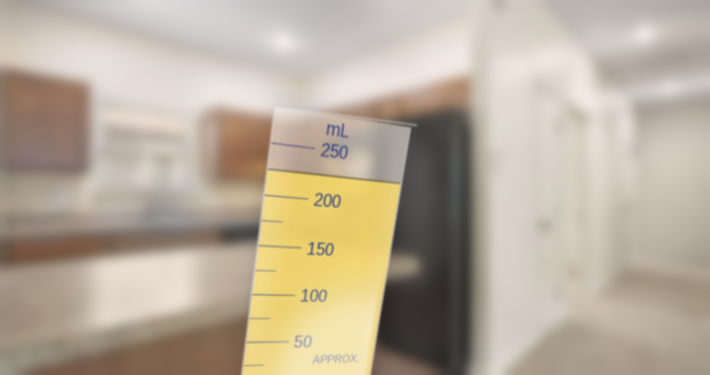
225 mL
